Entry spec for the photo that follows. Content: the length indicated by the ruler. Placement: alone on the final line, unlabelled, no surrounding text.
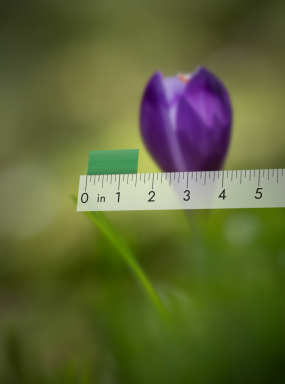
1.5 in
